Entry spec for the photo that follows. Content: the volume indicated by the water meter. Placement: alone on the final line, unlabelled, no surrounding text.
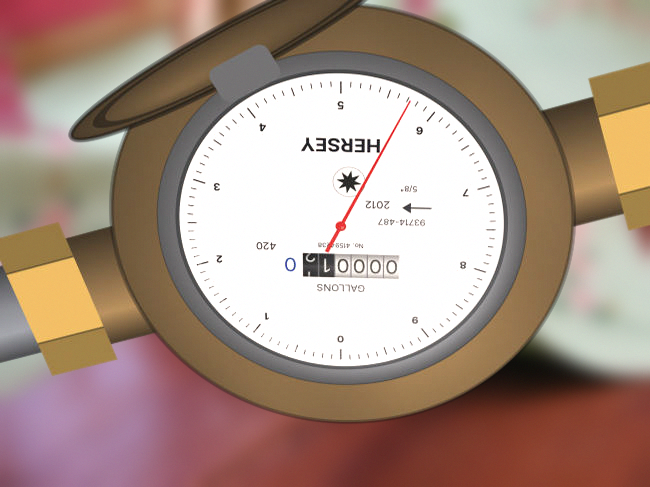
115.7 gal
